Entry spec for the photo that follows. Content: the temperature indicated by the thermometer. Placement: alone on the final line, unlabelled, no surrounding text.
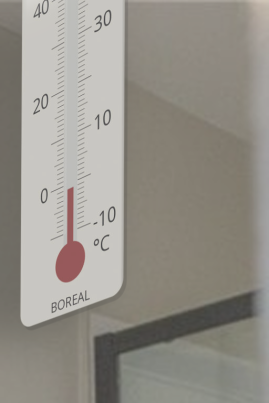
-1 °C
